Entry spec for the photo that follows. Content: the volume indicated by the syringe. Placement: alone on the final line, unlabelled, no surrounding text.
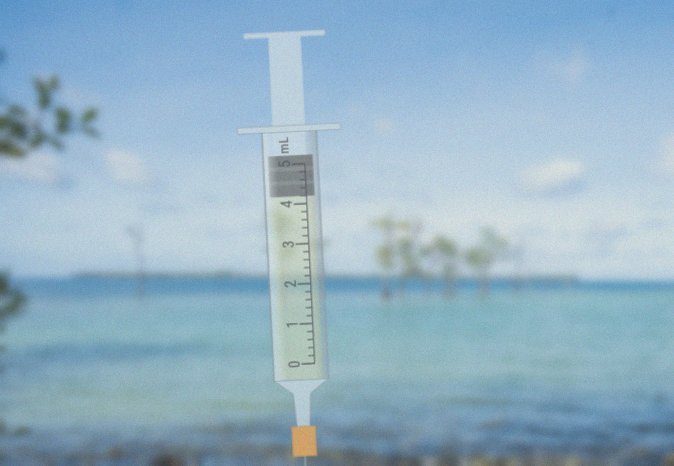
4.2 mL
